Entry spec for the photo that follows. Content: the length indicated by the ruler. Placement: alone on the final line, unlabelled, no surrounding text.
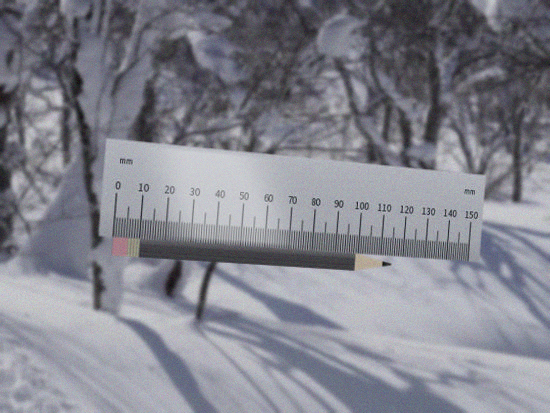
115 mm
